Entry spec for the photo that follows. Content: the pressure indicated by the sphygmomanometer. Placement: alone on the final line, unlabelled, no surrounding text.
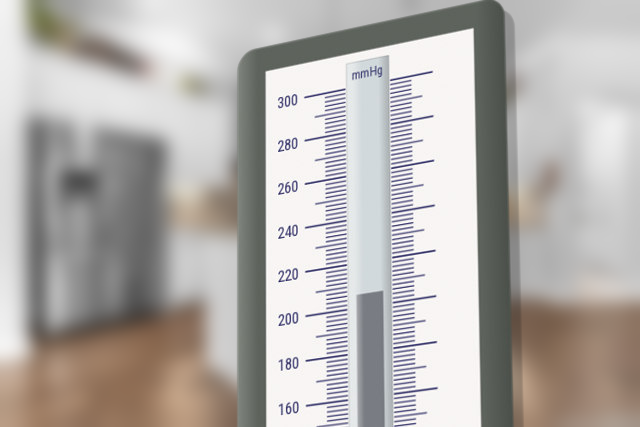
206 mmHg
